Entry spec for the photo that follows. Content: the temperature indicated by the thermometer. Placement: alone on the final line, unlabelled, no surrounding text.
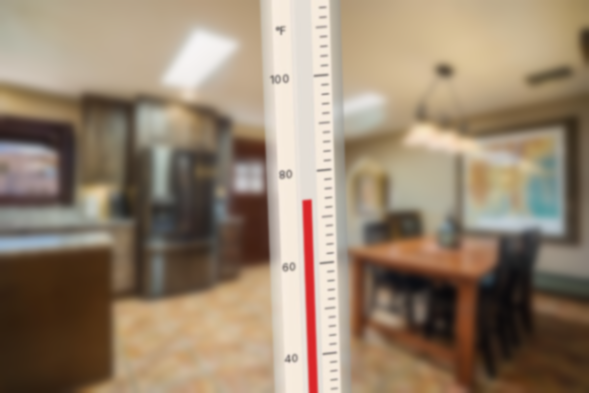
74 °F
